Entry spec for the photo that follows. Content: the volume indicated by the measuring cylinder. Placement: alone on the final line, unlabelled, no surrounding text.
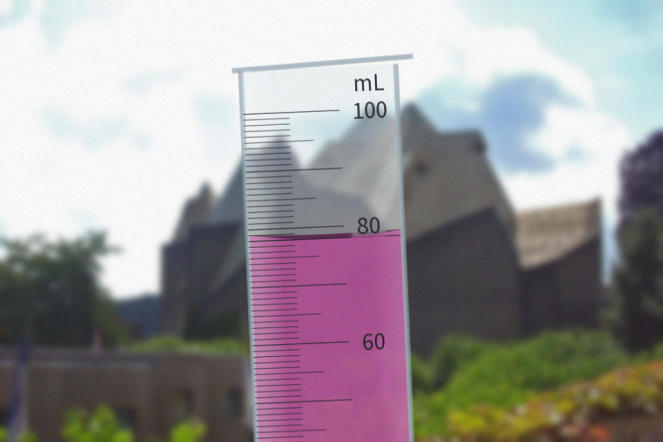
78 mL
